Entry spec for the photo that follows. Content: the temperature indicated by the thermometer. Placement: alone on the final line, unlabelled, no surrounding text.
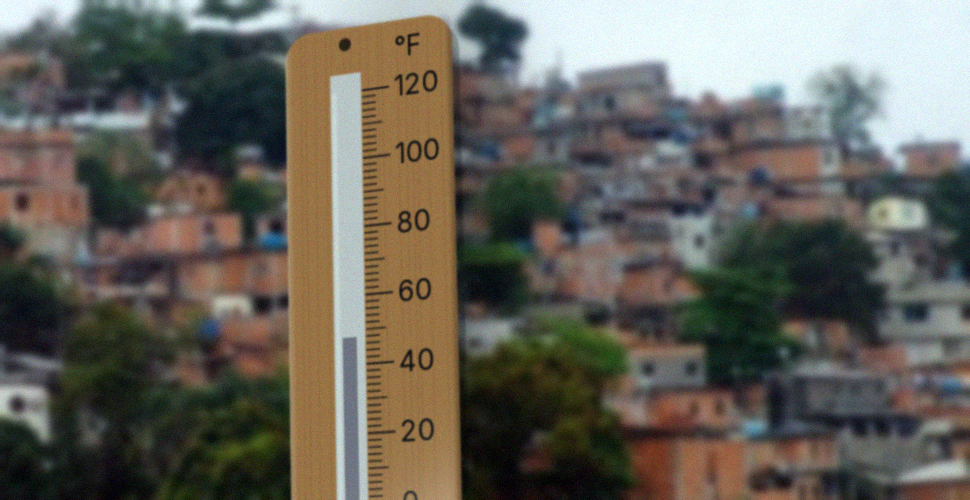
48 °F
